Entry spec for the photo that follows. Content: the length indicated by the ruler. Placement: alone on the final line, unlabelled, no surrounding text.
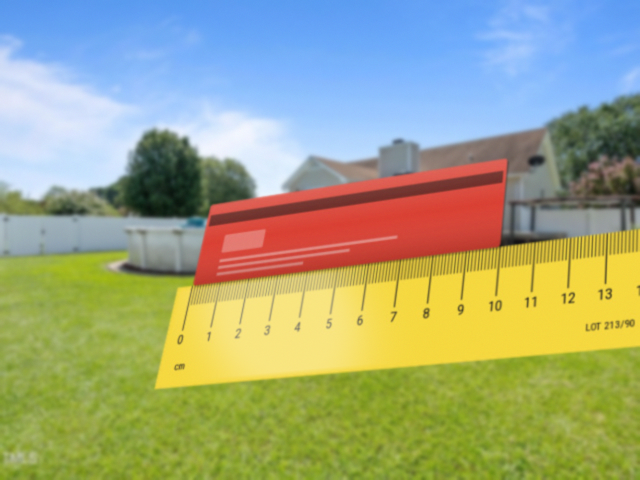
10 cm
